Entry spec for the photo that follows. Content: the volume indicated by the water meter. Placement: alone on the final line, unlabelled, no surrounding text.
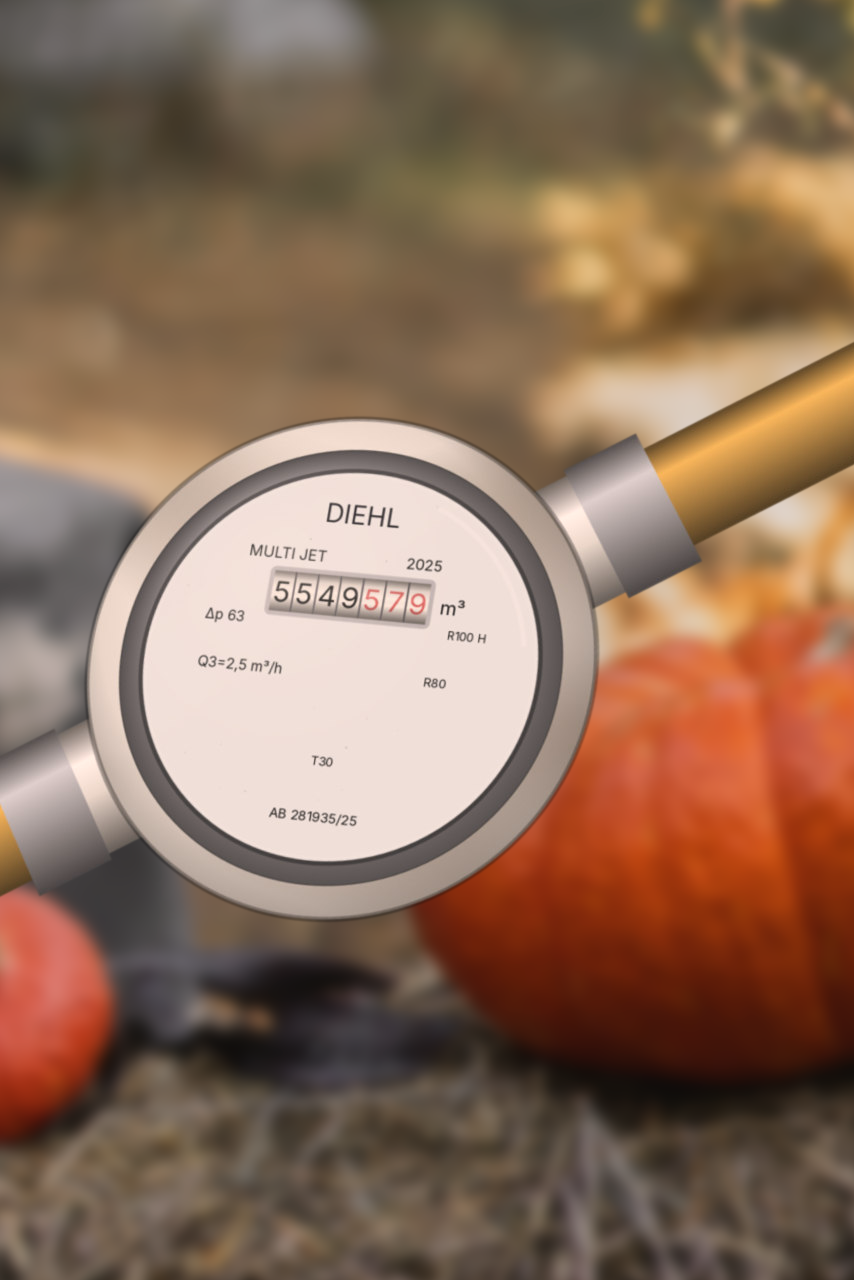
5549.579 m³
